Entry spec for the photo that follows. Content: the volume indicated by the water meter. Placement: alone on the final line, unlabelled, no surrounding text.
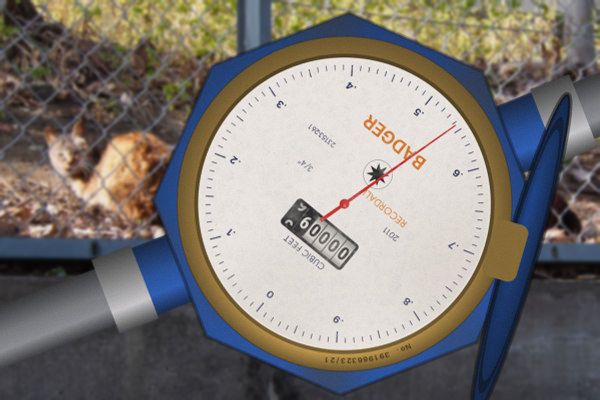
95.54 ft³
